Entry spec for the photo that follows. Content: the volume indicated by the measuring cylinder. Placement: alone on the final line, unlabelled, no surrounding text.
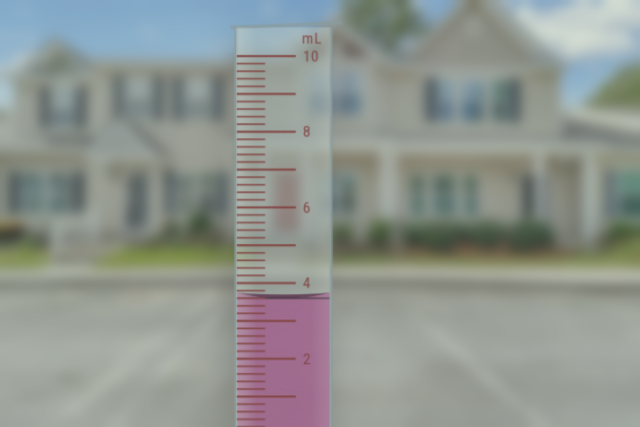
3.6 mL
